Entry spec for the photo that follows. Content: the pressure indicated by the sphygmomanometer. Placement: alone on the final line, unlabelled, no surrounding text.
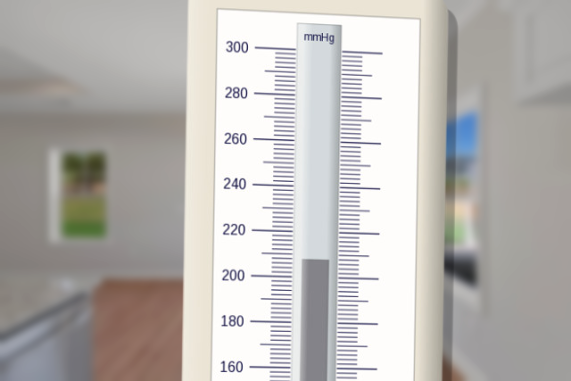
208 mmHg
